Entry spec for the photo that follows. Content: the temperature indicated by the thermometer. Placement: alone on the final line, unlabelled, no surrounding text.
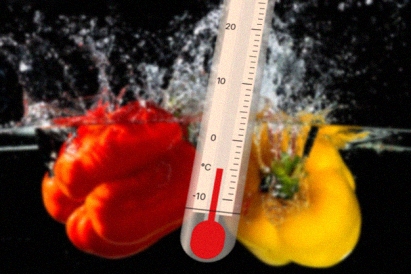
-5 °C
